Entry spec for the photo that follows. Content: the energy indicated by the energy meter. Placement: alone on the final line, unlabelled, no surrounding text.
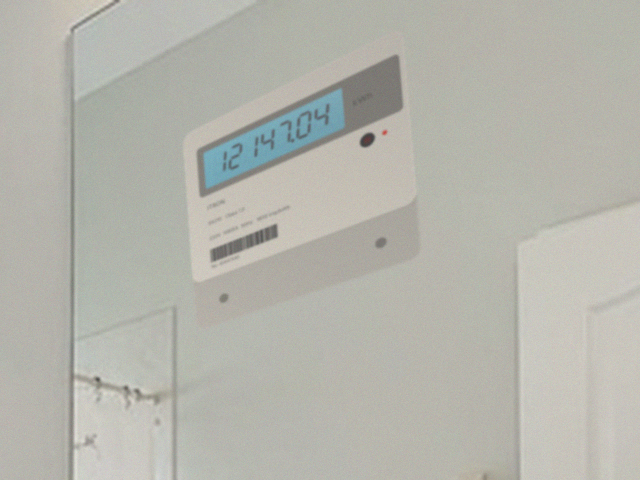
12147.04 kWh
